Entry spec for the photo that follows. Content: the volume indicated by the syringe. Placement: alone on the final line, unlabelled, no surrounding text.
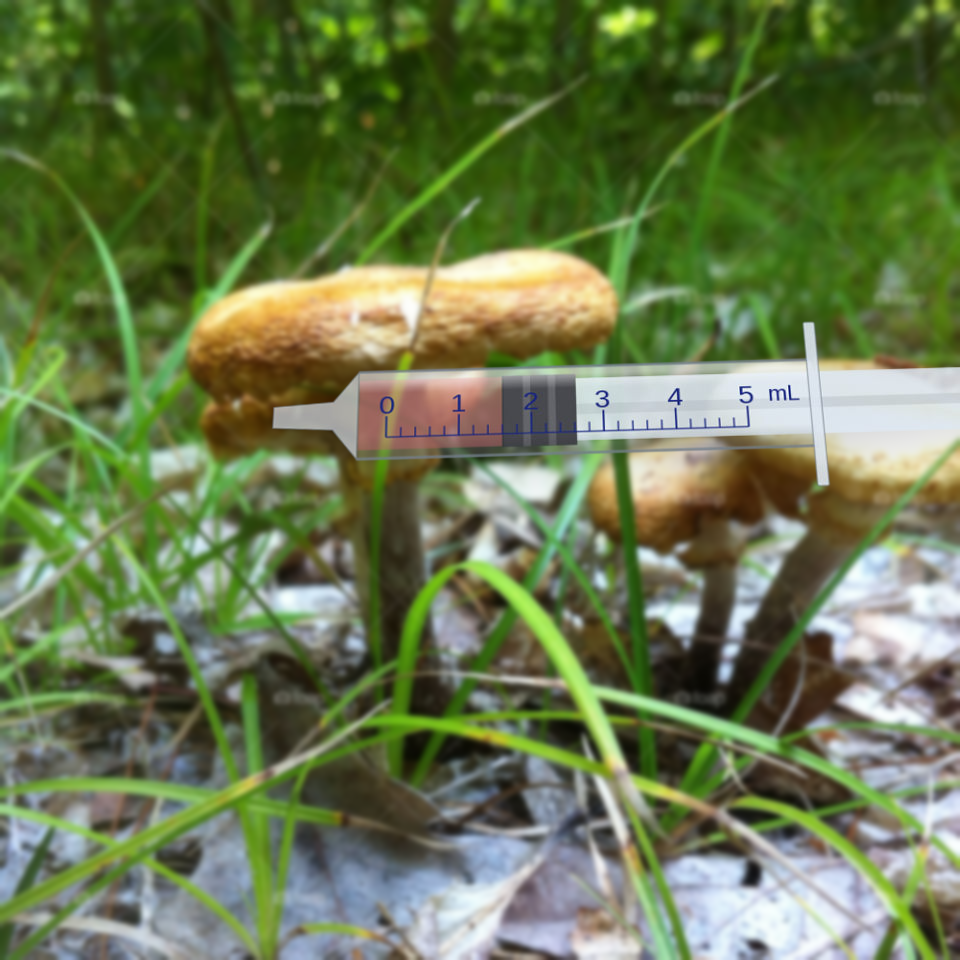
1.6 mL
